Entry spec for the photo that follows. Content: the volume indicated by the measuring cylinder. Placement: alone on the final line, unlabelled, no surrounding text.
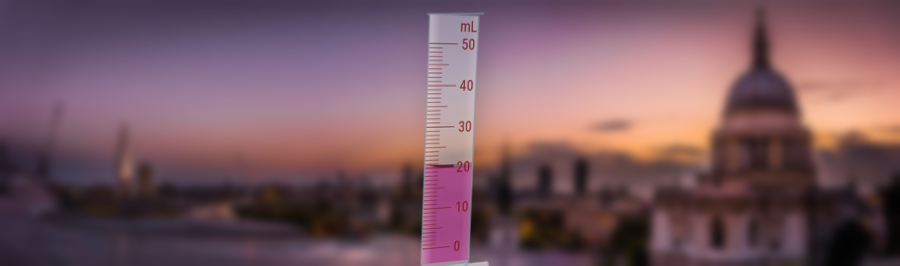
20 mL
